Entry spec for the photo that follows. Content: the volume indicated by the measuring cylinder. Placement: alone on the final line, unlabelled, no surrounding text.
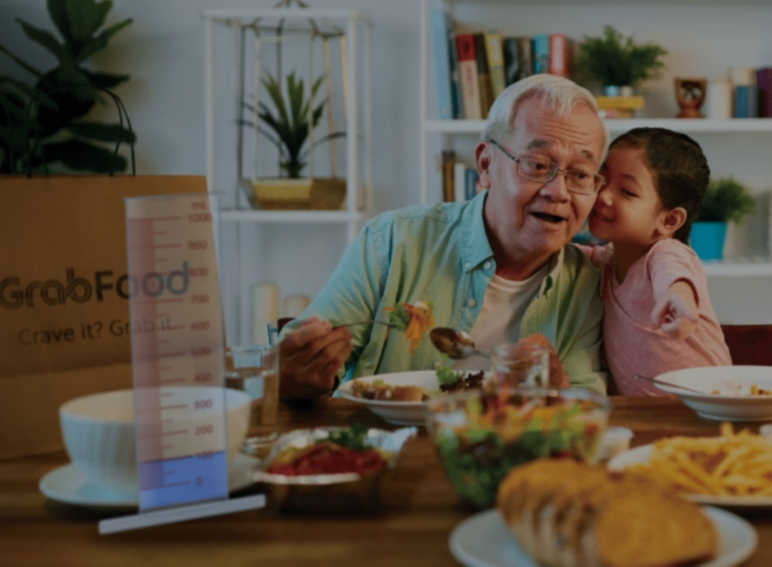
100 mL
